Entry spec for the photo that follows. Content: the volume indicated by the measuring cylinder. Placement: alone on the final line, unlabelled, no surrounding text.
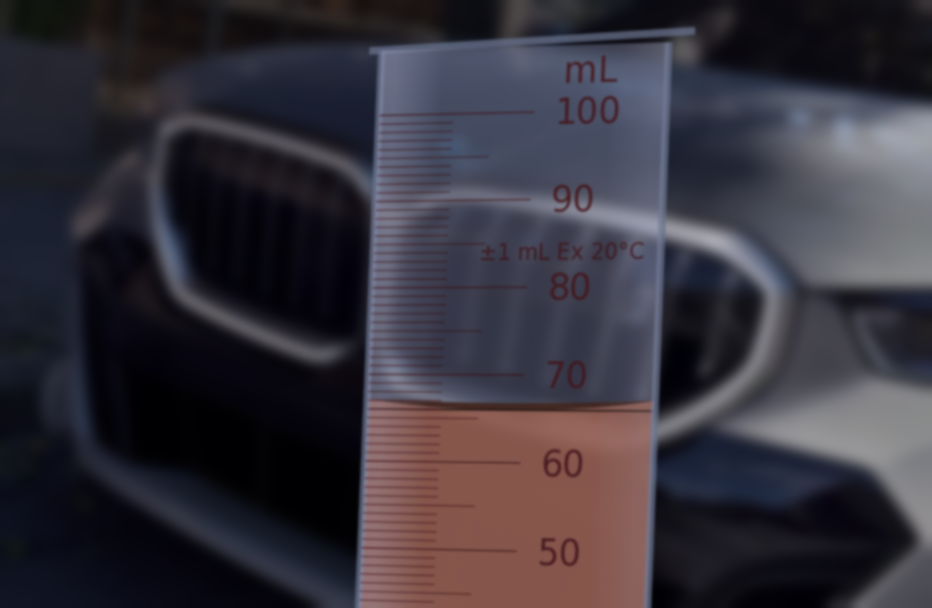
66 mL
